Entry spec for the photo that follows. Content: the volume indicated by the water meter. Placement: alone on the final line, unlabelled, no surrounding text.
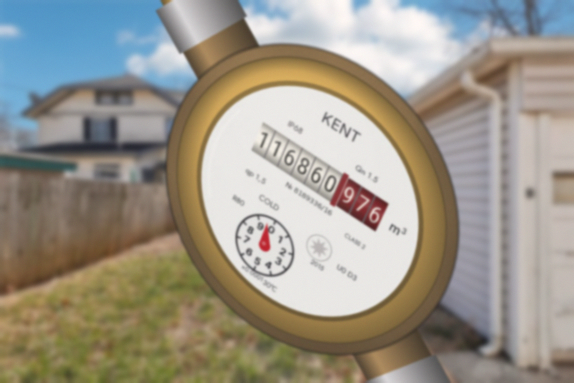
116860.9759 m³
